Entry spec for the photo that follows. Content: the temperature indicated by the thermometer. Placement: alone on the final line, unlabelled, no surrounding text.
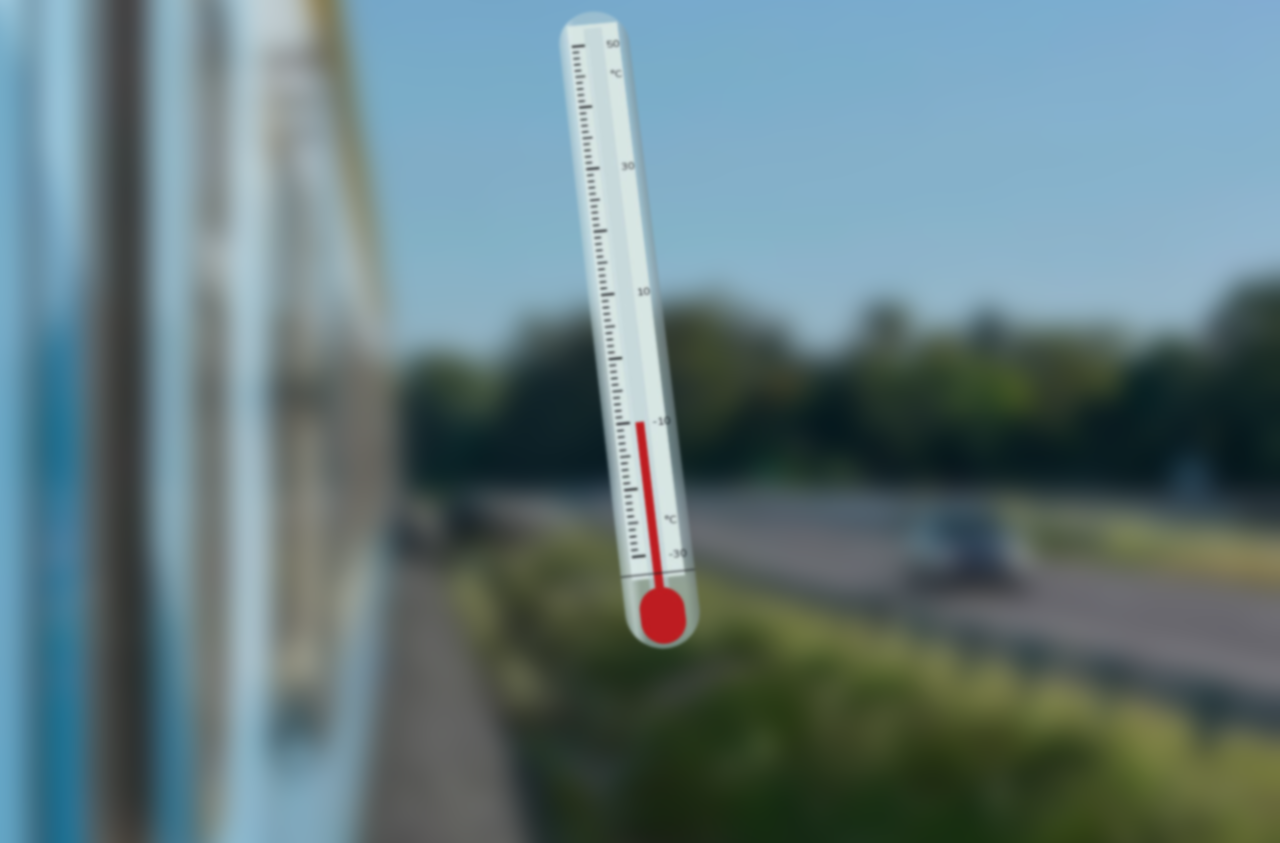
-10 °C
